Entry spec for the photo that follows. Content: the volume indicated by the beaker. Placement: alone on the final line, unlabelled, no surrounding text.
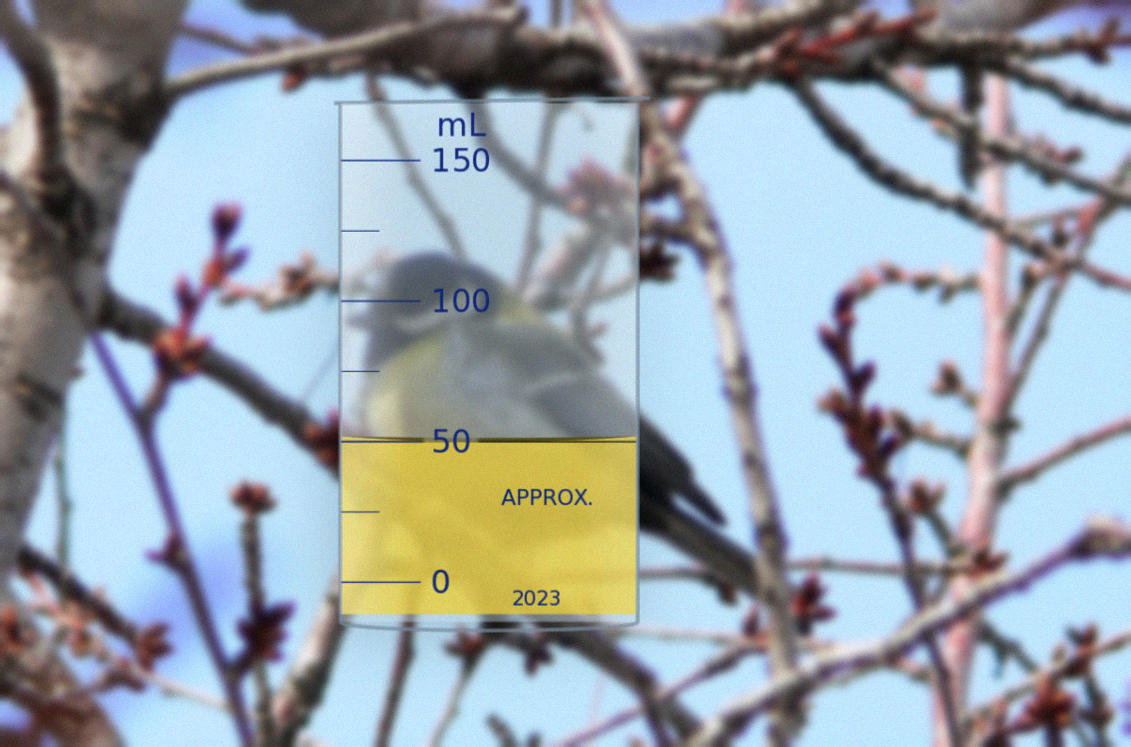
50 mL
